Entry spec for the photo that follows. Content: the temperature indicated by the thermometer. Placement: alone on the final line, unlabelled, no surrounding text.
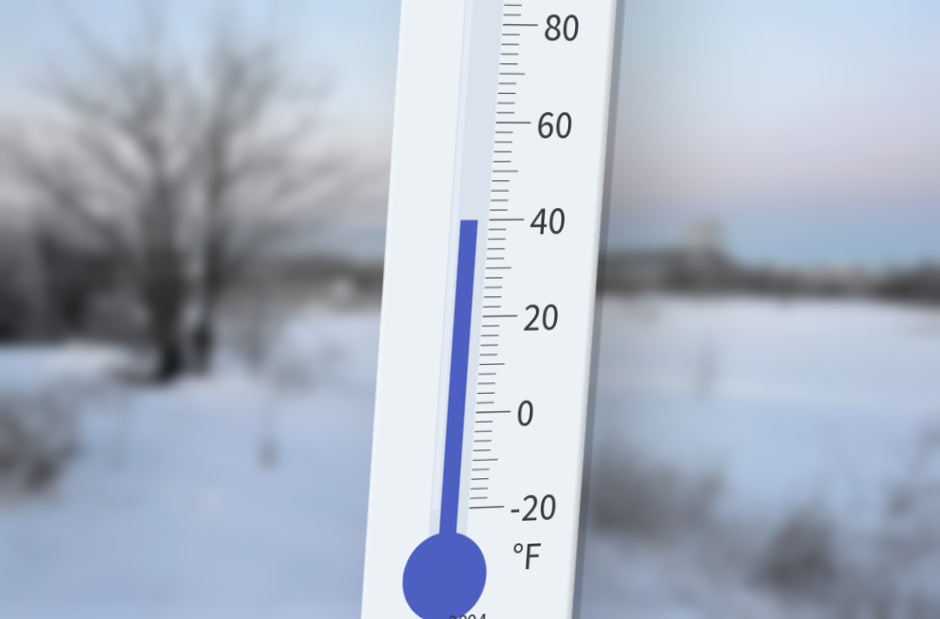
40 °F
